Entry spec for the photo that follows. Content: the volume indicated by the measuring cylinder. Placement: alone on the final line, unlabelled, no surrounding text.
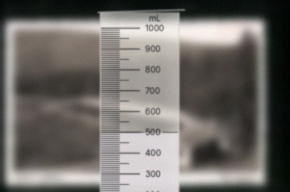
500 mL
